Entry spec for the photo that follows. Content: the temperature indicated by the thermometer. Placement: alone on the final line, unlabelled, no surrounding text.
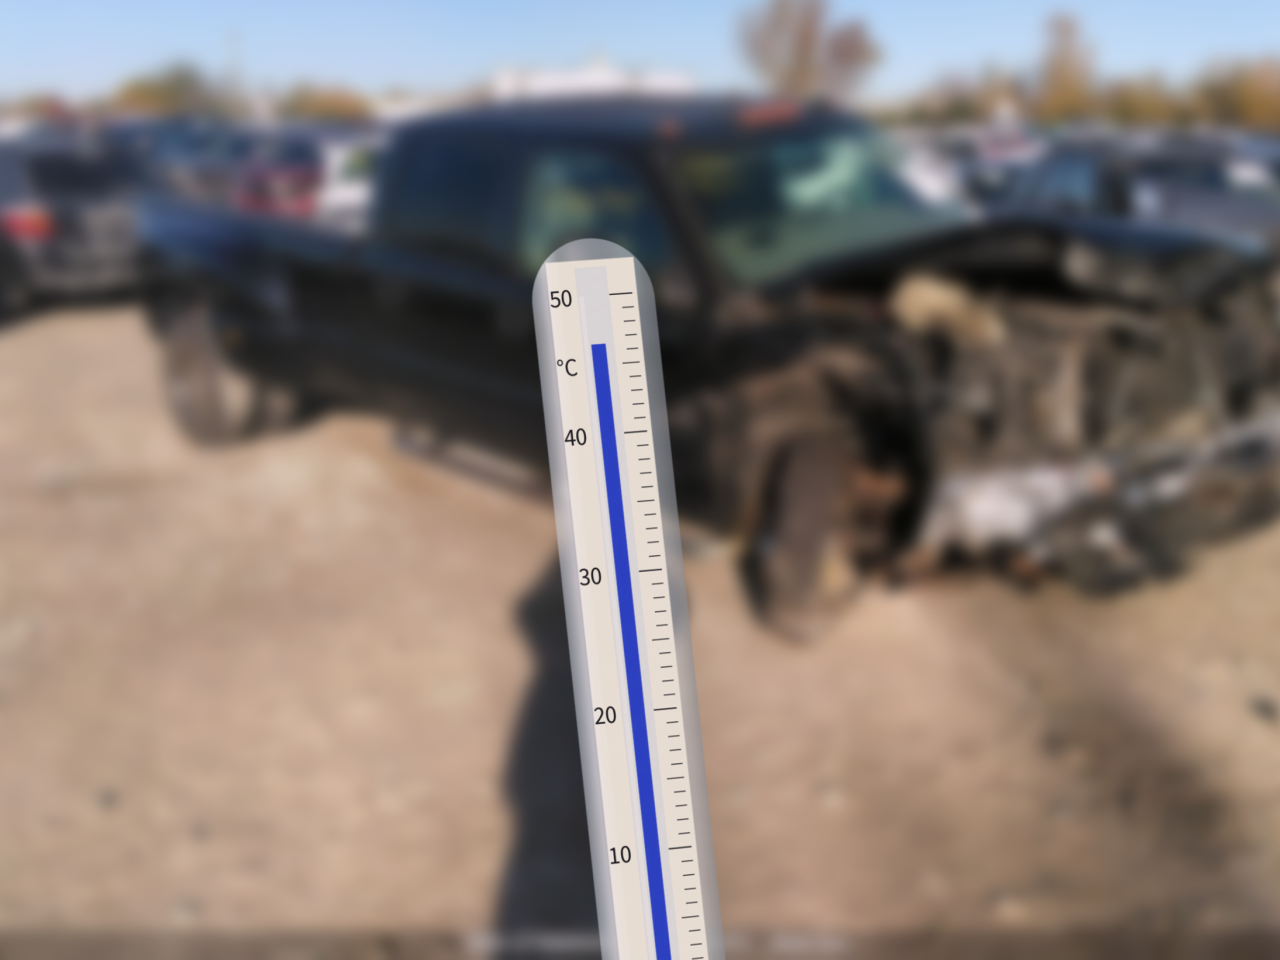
46.5 °C
